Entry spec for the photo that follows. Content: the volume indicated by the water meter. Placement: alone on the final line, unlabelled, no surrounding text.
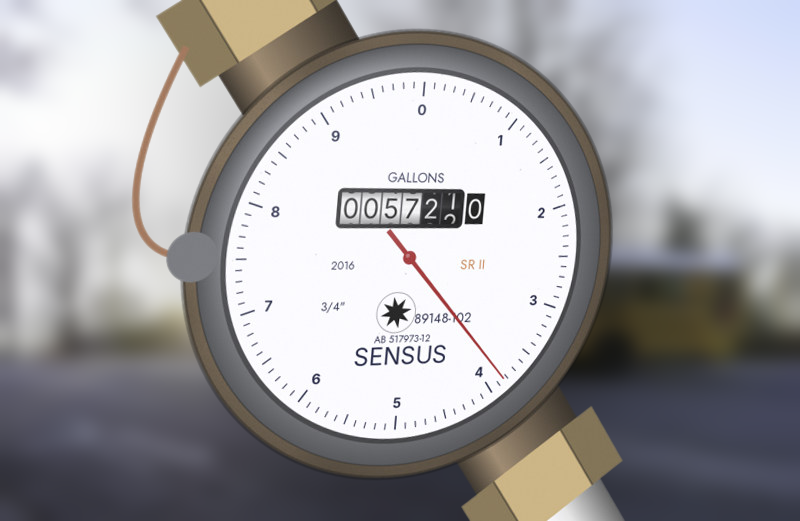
57213.8 gal
